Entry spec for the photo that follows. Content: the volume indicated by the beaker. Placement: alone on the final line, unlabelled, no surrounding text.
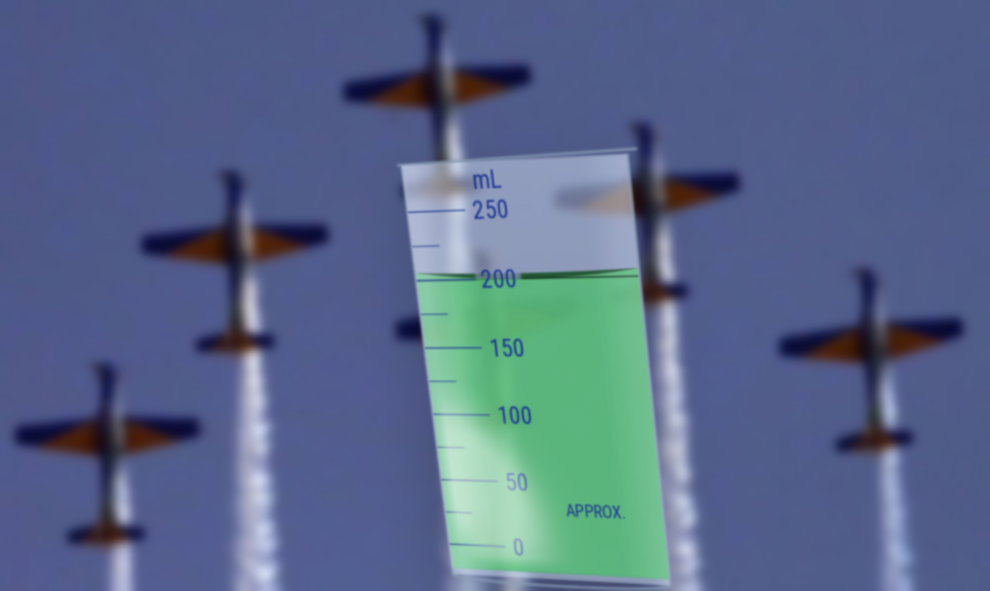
200 mL
